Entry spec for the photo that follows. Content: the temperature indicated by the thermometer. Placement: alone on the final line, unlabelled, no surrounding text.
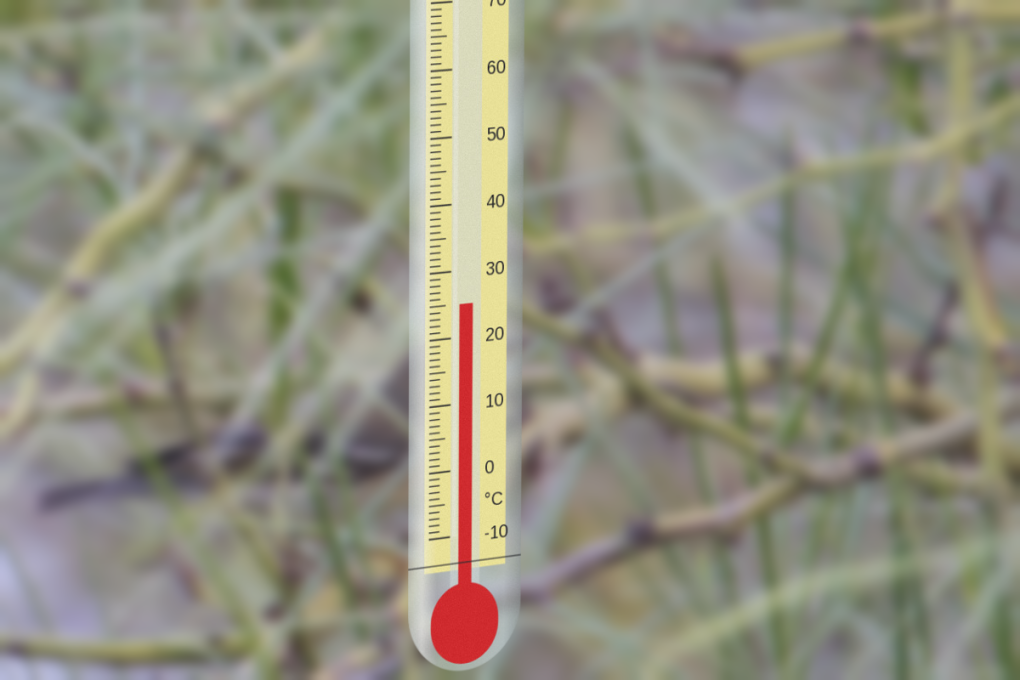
25 °C
